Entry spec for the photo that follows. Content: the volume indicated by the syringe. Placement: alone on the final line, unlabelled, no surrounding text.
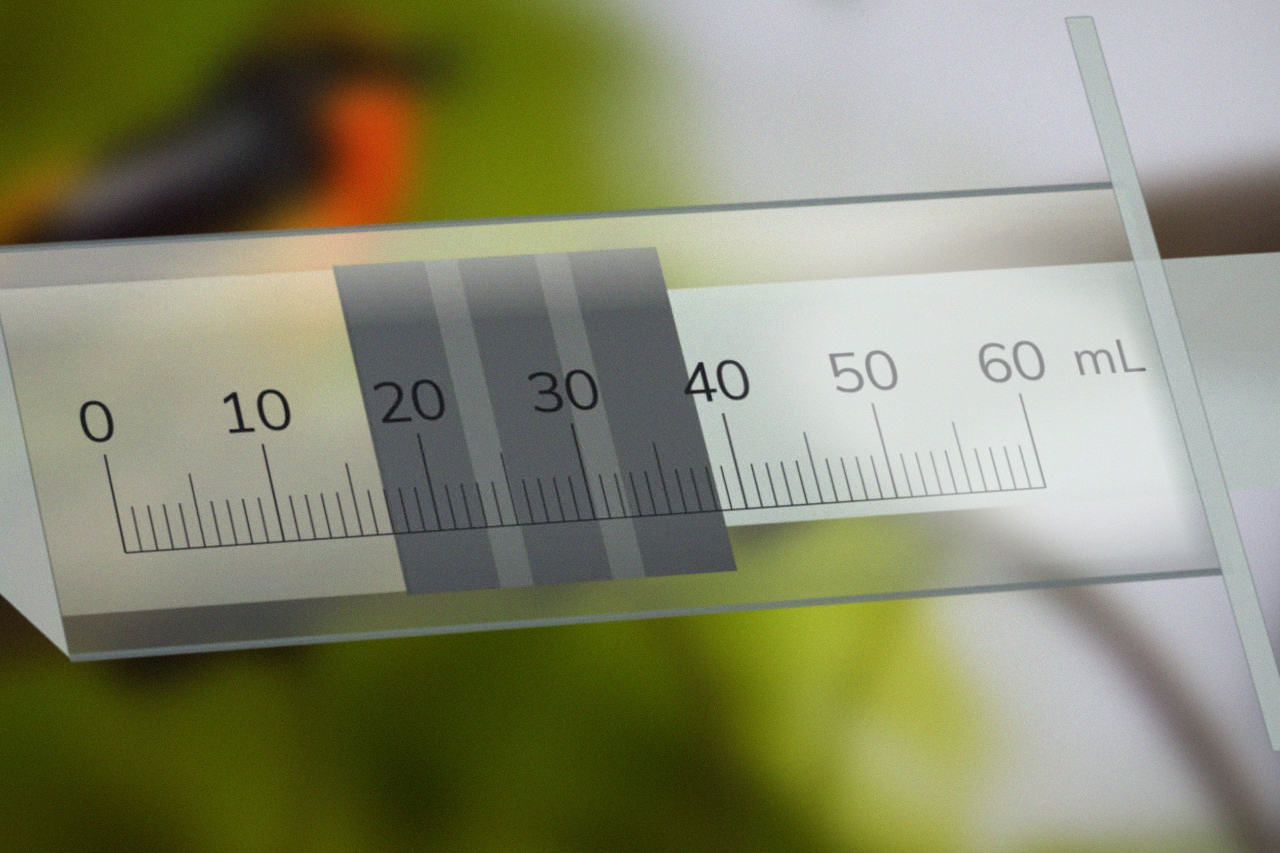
17 mL
